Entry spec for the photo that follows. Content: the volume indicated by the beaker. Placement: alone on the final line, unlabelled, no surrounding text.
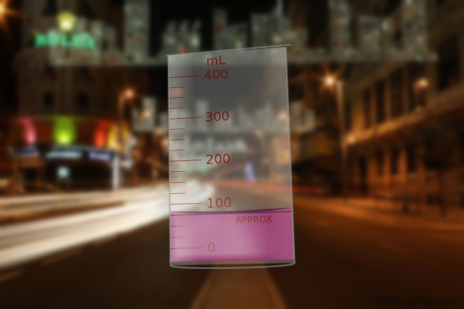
75 mL
